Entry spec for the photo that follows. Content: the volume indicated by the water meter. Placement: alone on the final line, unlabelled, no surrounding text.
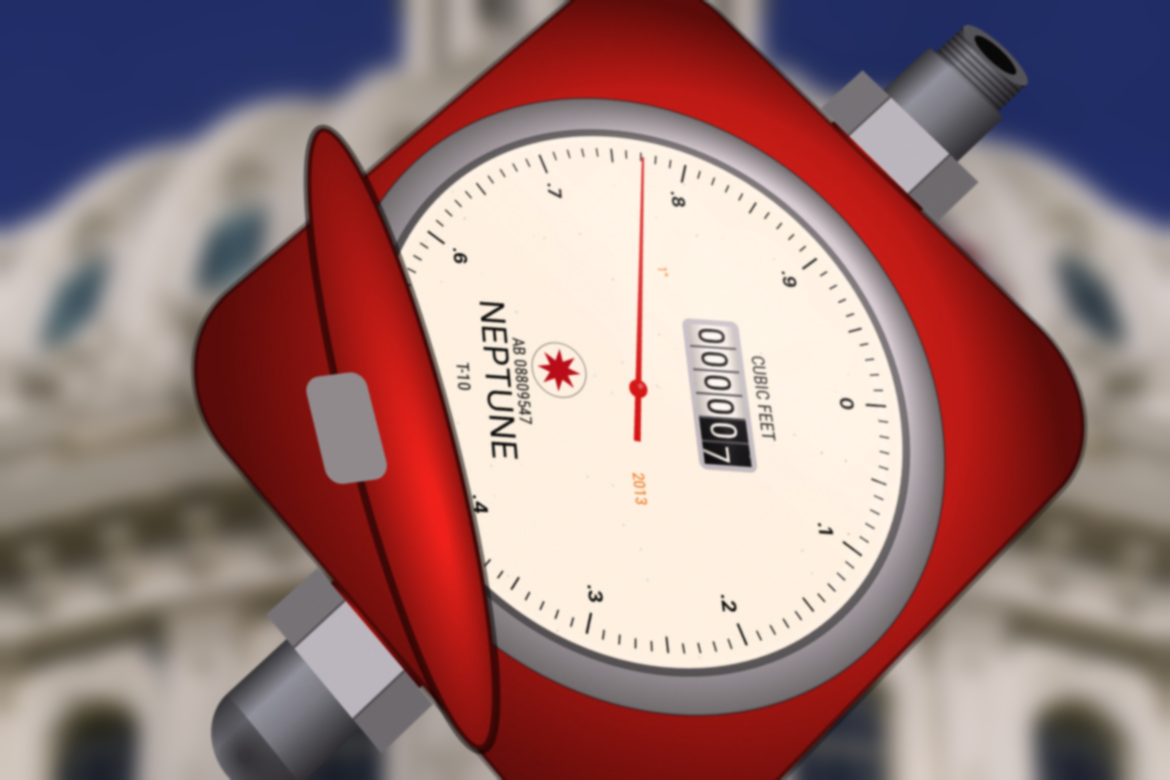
6.77 ft³
